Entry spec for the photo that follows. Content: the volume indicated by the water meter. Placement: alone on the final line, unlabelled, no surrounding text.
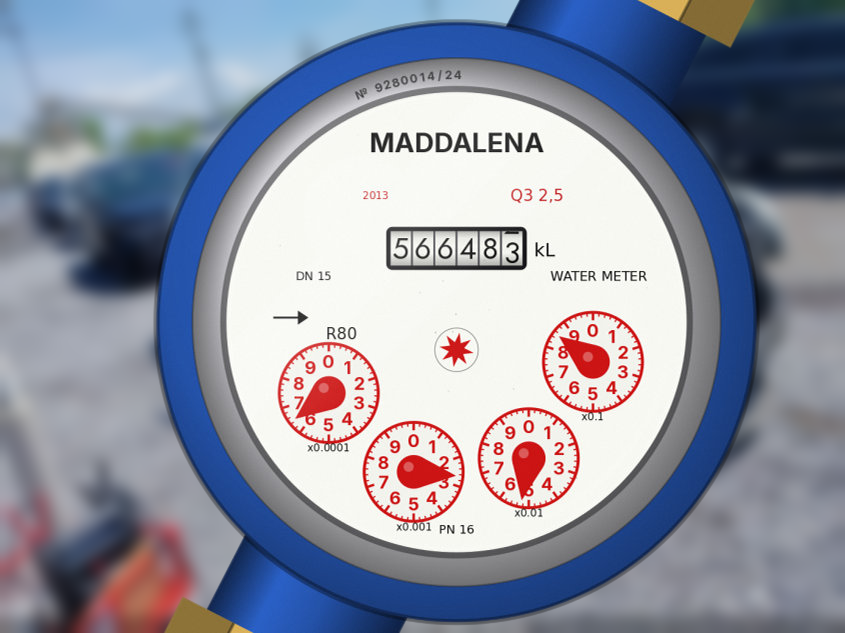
566482.8526 kL
